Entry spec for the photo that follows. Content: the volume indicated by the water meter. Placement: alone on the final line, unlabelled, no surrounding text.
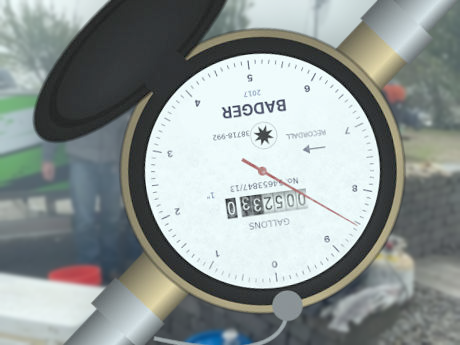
52328.5 gal
